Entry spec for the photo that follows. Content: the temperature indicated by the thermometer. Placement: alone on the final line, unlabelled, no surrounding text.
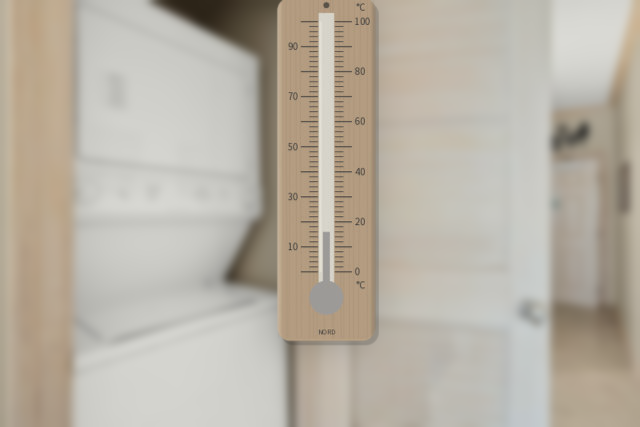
16 °C
